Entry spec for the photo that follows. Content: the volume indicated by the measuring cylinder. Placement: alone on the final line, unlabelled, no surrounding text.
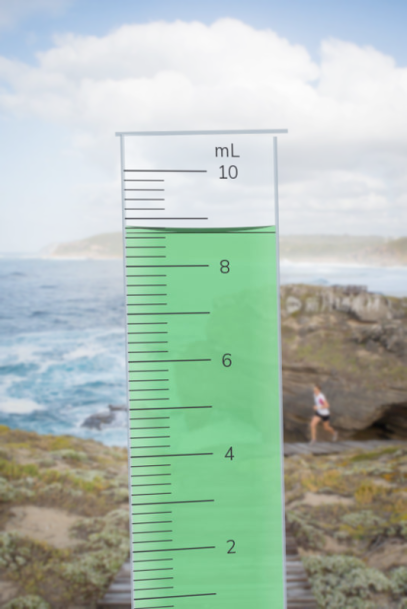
8.7 mL
